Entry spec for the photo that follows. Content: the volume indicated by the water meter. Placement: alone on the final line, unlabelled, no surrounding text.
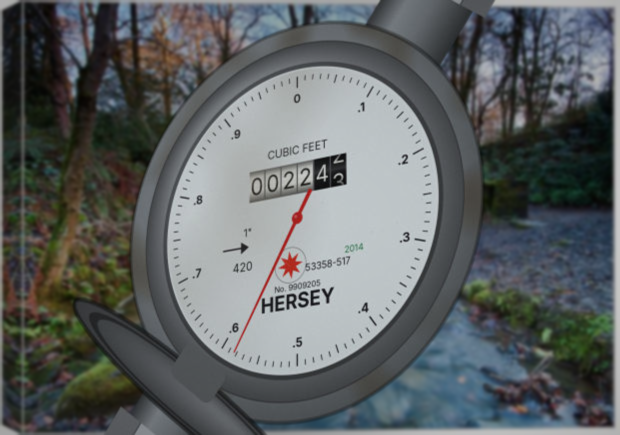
2242.58 ft³
